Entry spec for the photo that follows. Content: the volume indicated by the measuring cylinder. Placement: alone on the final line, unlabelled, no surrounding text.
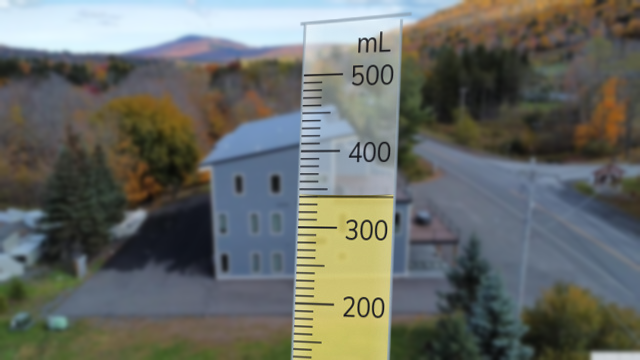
340 mL
